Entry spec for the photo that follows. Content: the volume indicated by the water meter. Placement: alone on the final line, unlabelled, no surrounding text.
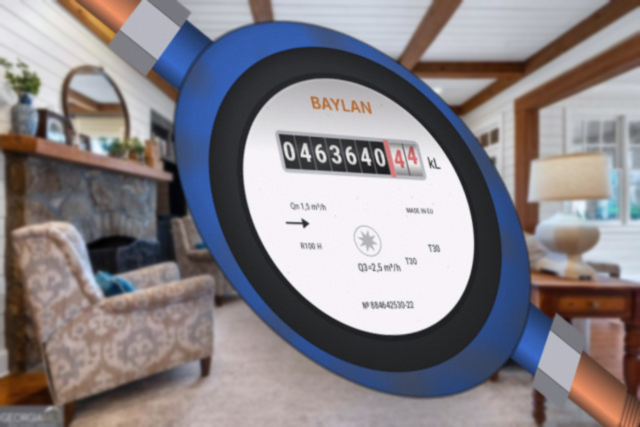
463640.44 kL
